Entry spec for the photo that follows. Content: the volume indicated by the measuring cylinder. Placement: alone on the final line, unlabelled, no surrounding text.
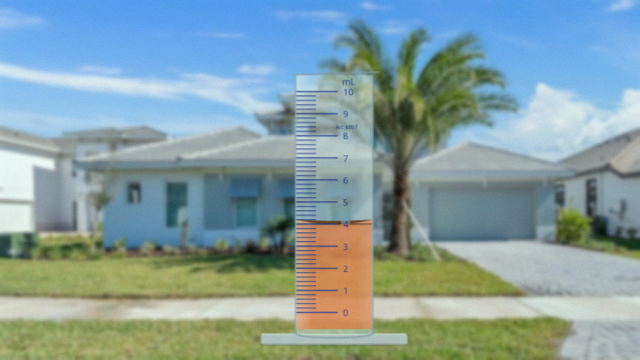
4 mL
